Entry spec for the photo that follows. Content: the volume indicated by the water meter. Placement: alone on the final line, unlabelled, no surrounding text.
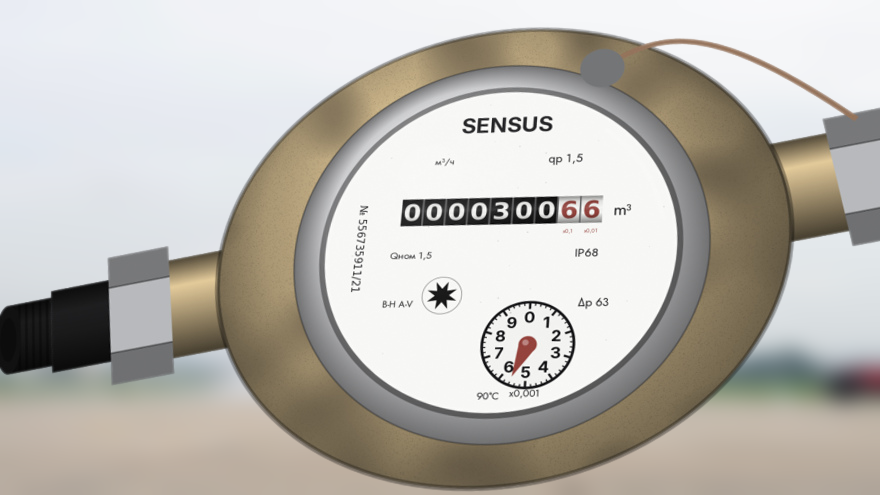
300.665 m³
